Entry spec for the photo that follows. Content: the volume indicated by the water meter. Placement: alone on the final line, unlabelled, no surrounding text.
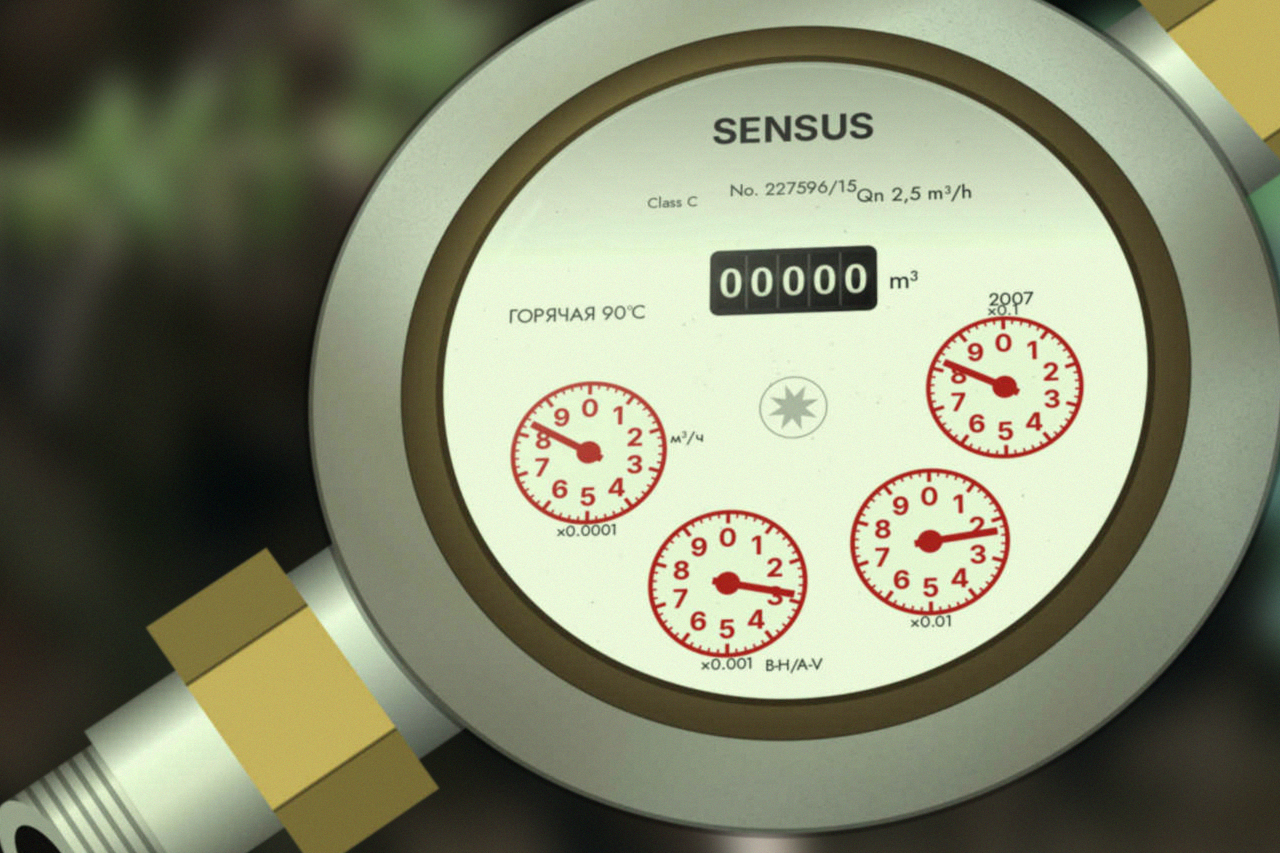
0.8228 m³
